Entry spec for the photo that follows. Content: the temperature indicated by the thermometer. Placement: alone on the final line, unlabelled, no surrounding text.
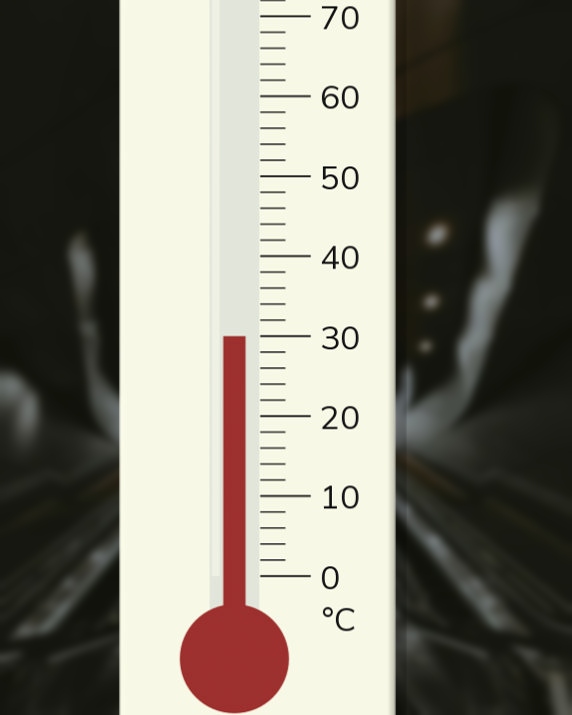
30 °C
